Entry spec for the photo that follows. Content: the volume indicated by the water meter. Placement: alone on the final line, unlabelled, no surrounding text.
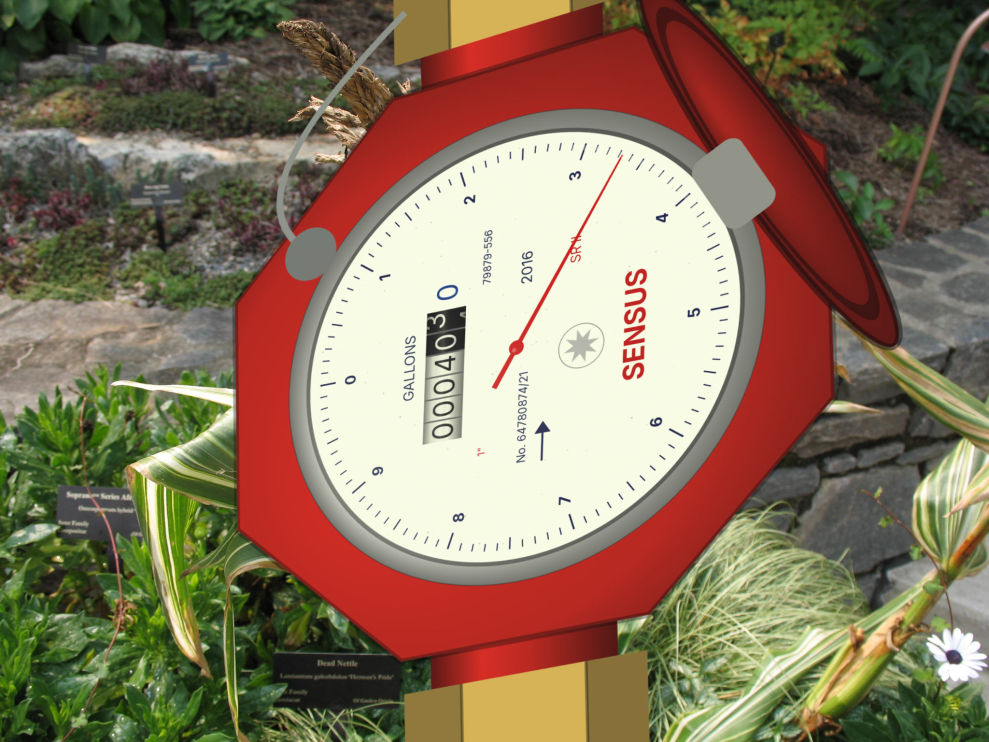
4033.3 gal
